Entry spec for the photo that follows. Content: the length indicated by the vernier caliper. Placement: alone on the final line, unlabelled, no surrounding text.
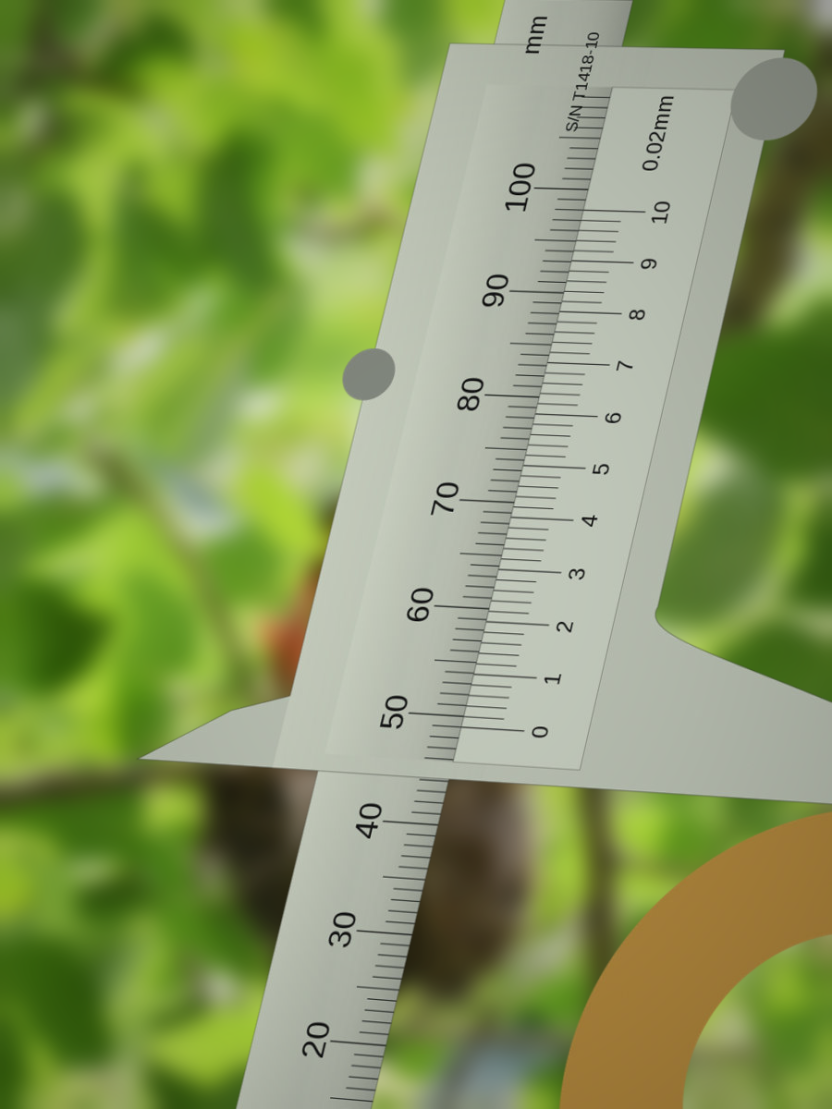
49.0 mm
